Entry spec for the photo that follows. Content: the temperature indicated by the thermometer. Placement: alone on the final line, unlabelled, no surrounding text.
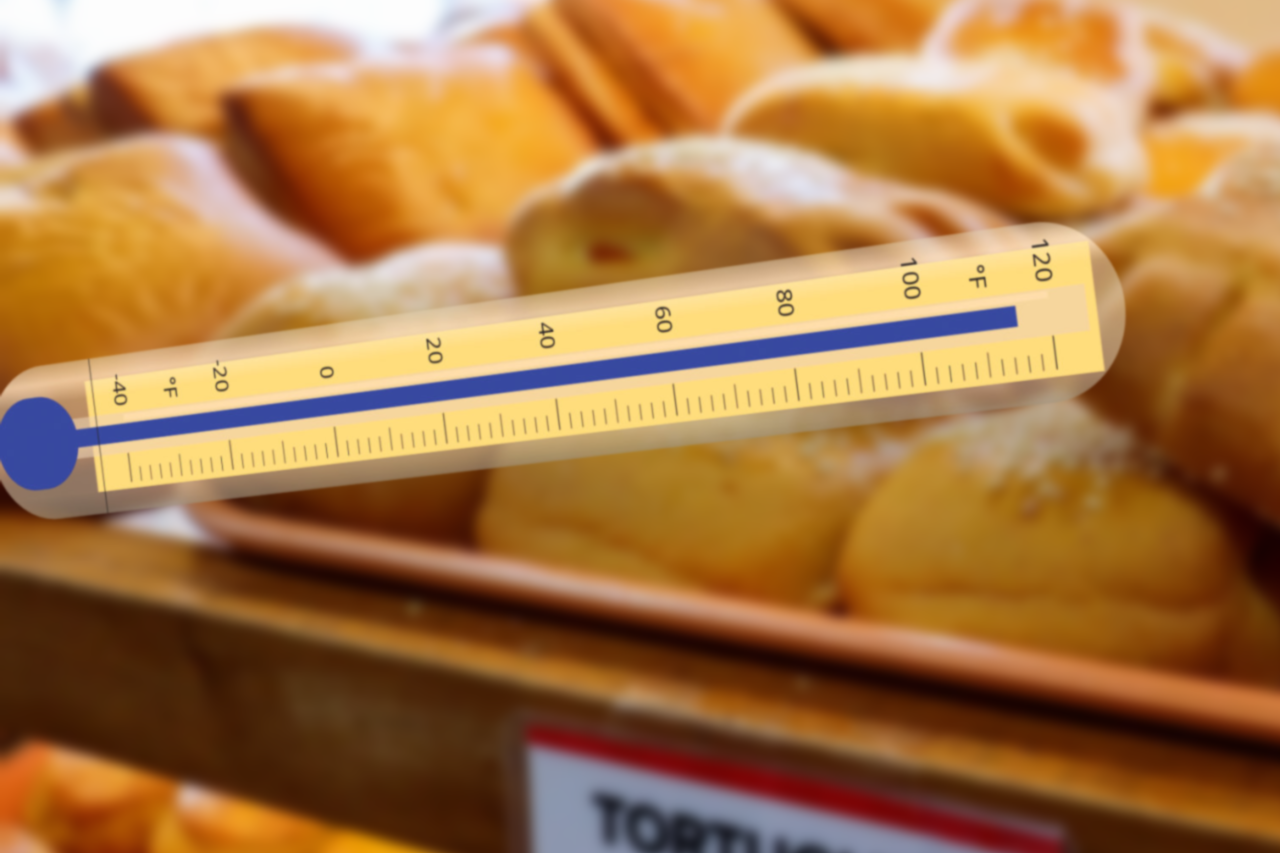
115 °F
